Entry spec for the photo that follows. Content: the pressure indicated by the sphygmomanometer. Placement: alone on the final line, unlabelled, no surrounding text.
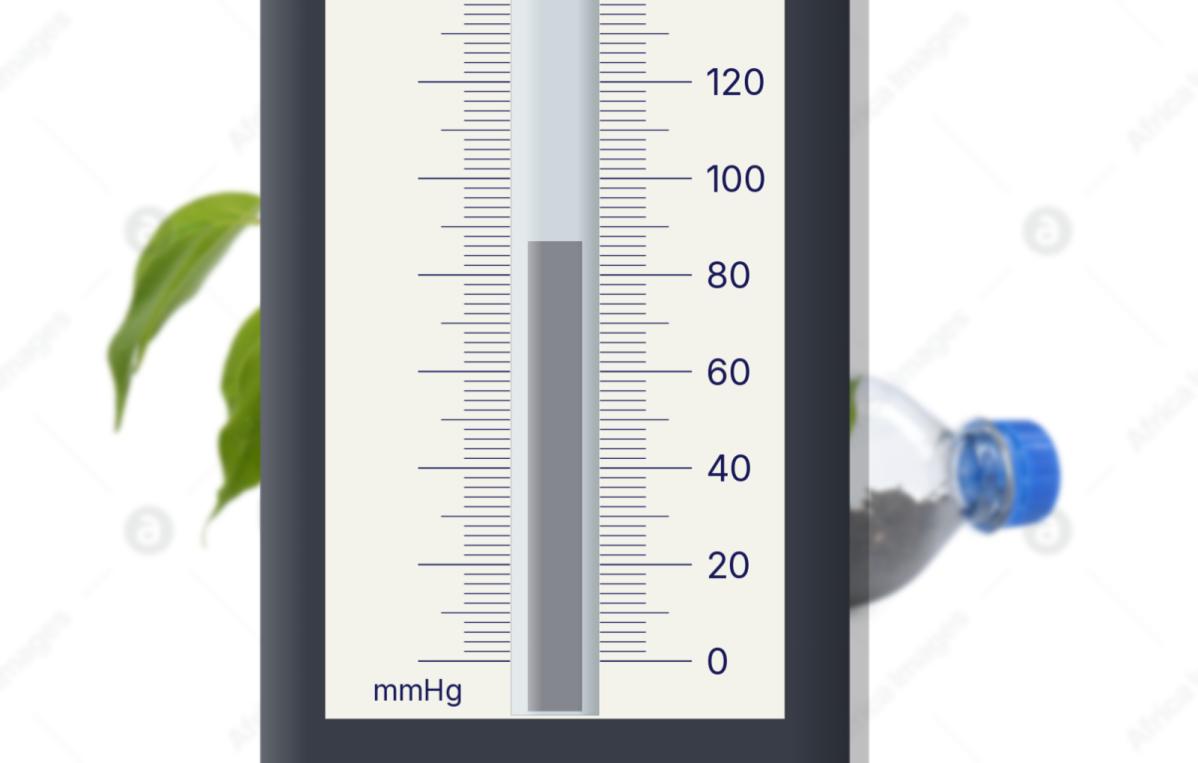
87 mmHg
